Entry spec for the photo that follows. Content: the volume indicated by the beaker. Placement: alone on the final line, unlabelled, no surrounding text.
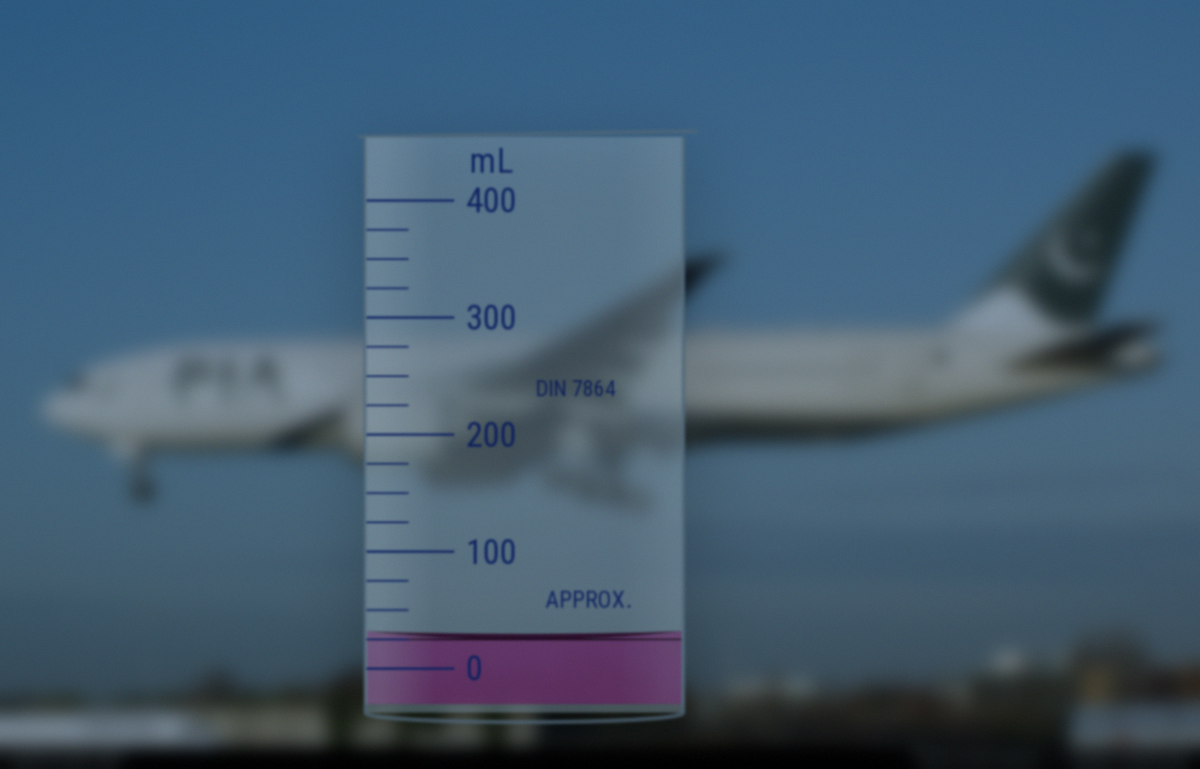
25 mL
